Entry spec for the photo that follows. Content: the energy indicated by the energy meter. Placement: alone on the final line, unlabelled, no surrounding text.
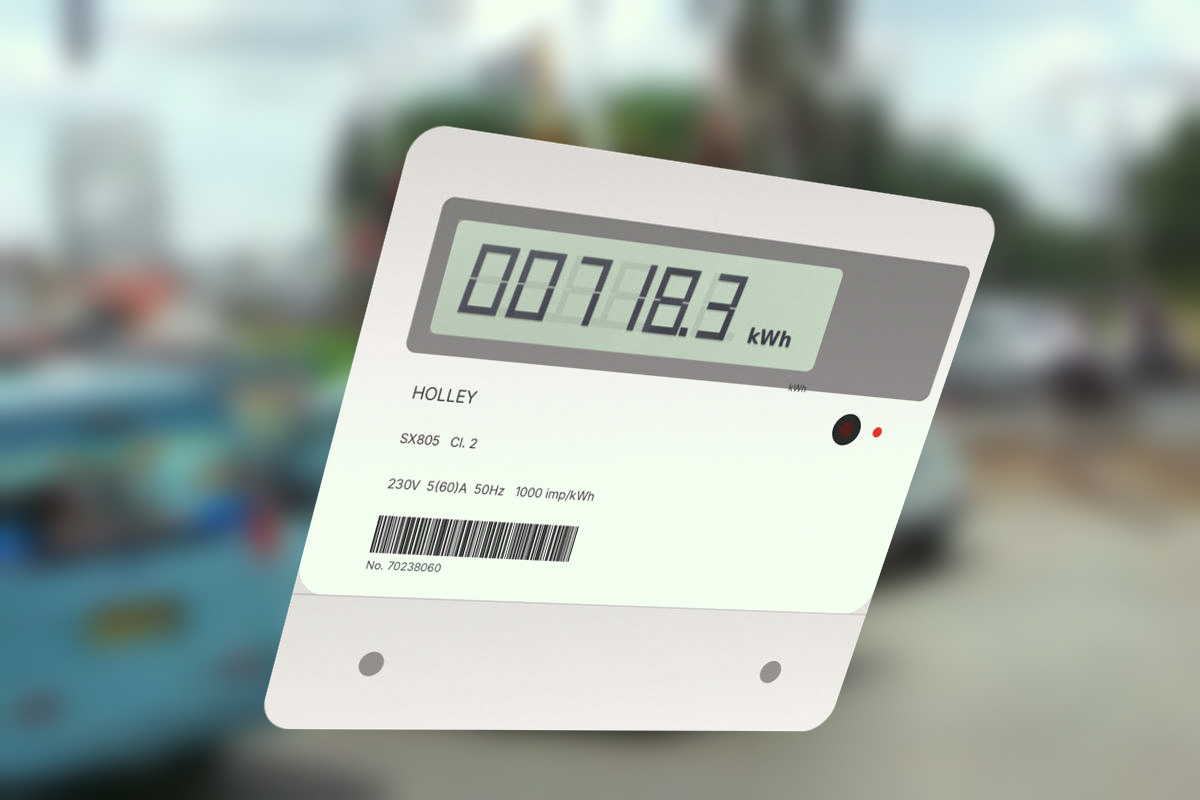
718.3 kWh
